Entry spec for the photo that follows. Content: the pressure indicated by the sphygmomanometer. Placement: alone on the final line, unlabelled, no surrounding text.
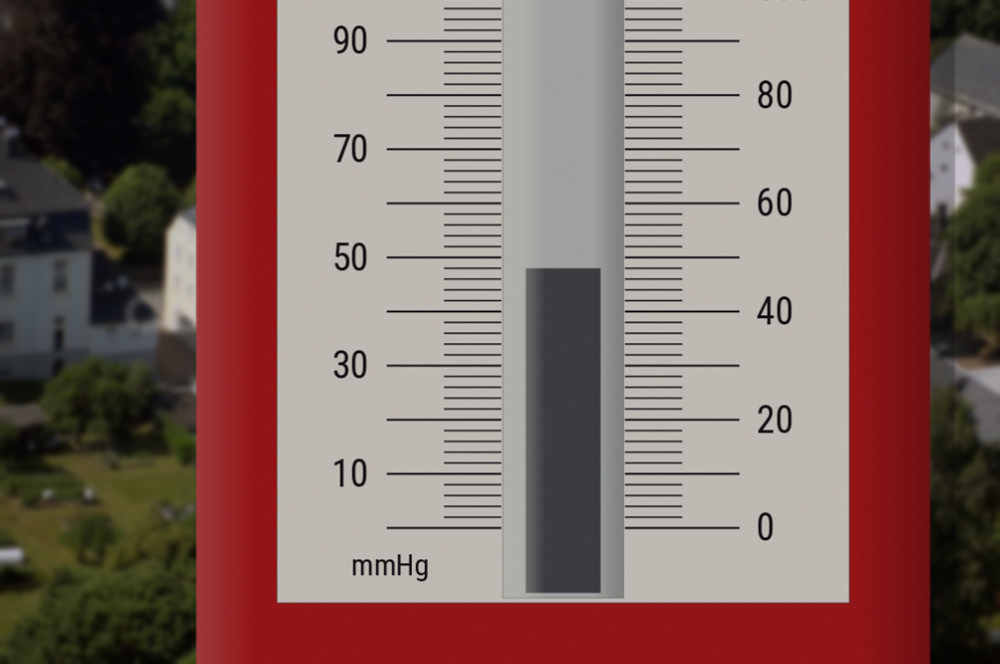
48 mmHg
